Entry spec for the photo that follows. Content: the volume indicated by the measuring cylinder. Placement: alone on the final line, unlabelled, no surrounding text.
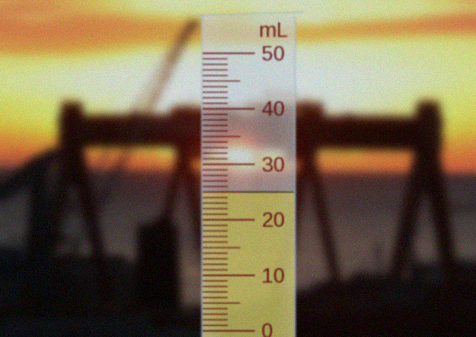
25 mL
